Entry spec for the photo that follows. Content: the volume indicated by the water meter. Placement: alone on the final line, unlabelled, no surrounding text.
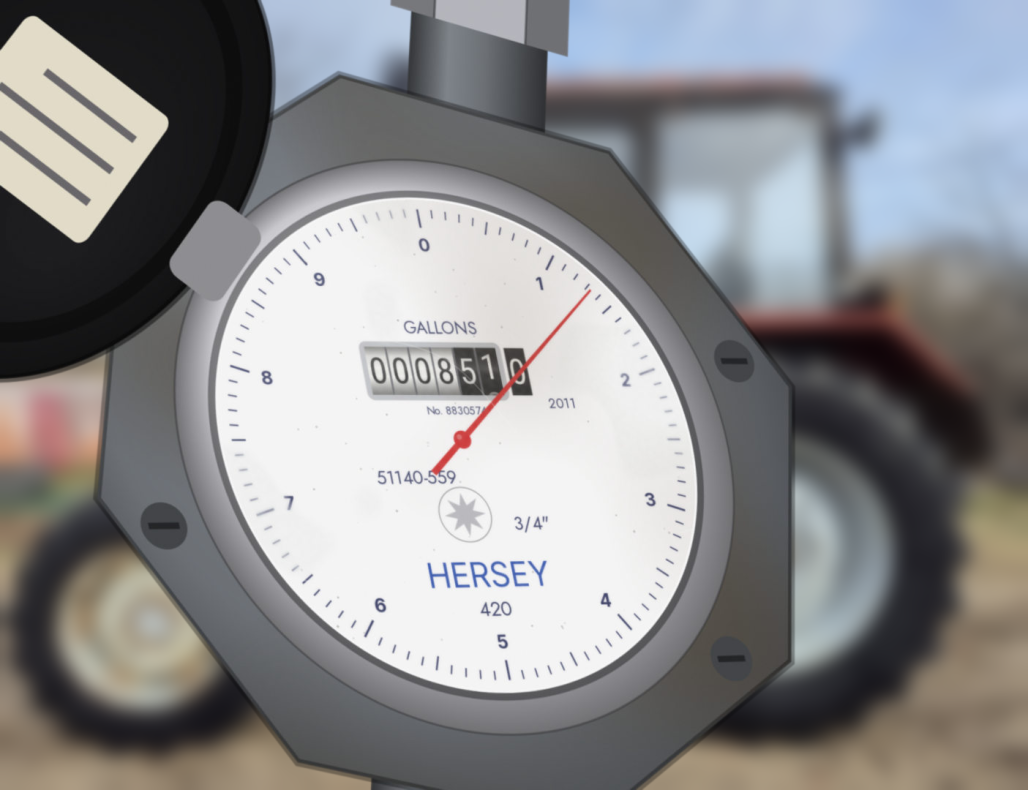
8511.3 gal
